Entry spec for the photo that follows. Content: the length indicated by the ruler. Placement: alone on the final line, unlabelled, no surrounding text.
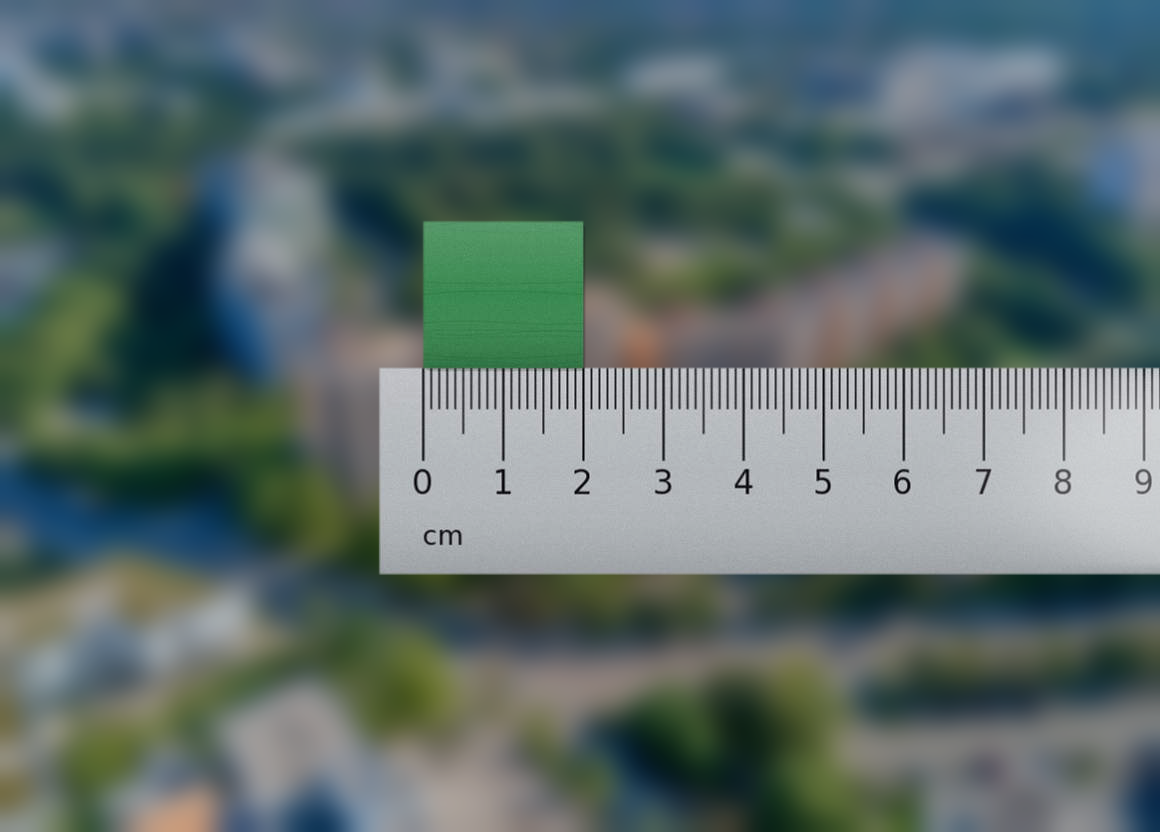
2 cm
